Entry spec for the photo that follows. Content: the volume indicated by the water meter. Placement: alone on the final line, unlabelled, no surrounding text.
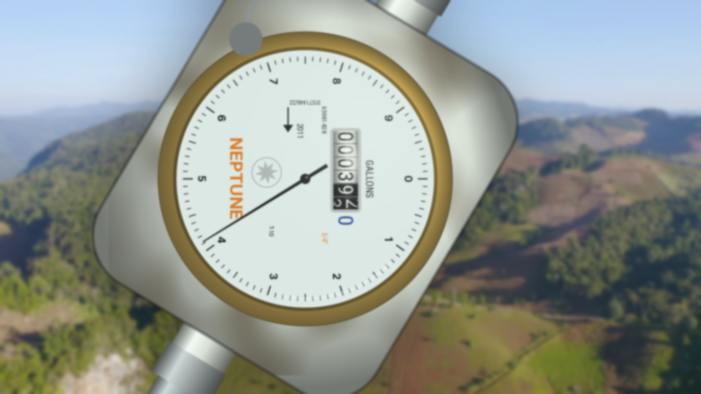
3924.1 gal
